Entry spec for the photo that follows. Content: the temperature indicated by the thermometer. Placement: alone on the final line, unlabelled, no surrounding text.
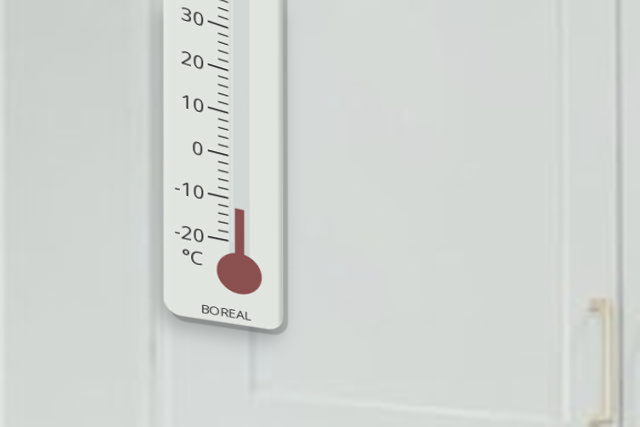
-12 °C
